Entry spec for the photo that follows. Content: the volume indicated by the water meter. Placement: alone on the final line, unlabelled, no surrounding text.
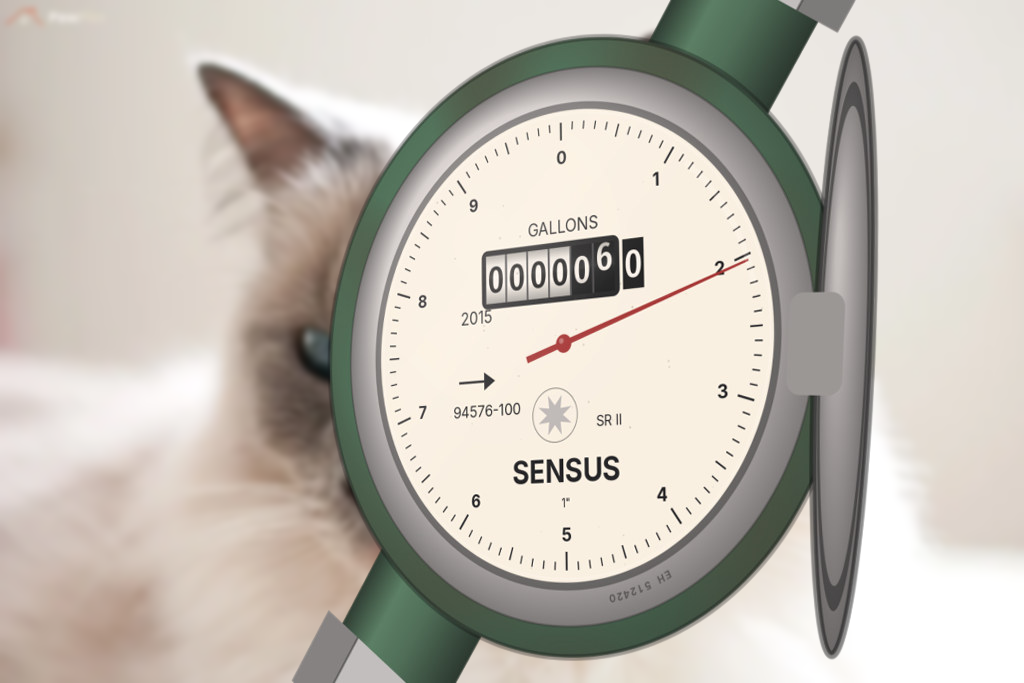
62.0 gal
